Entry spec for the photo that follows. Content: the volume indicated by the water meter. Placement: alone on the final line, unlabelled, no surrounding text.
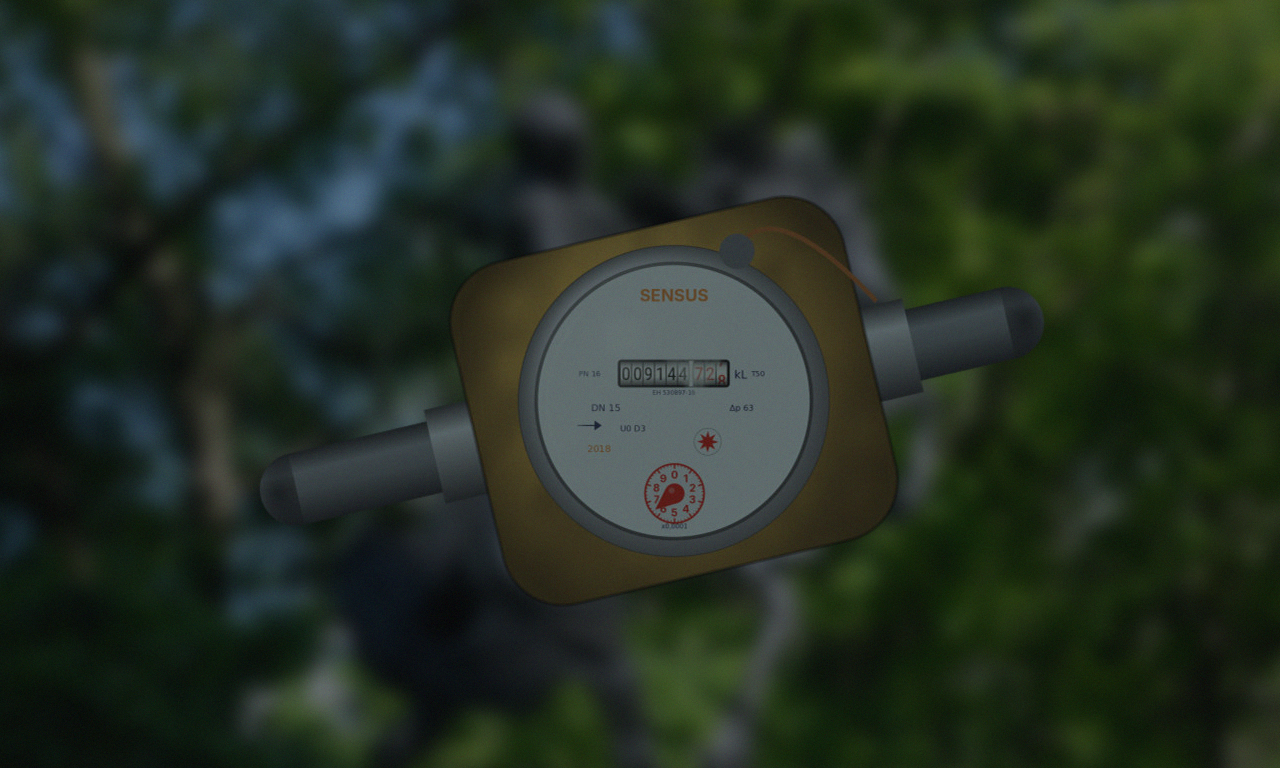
9144.7276 kL
